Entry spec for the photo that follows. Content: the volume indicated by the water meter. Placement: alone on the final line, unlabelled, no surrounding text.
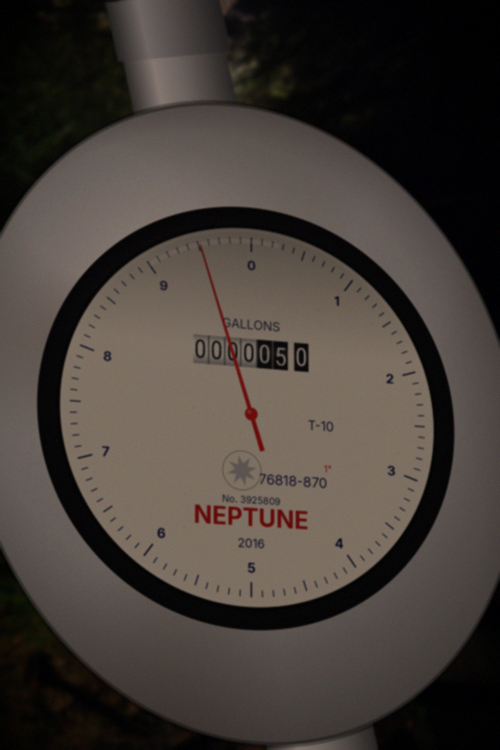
49.5 gal
